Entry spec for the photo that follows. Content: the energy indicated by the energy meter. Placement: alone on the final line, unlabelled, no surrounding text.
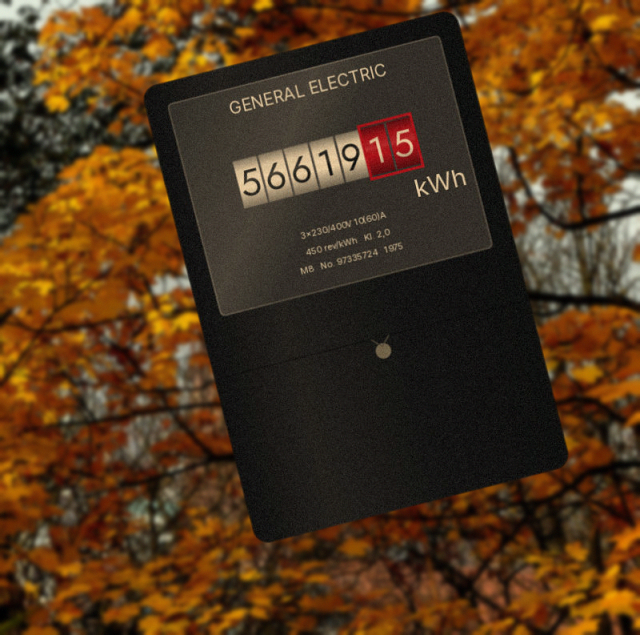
56619.15 kWh
